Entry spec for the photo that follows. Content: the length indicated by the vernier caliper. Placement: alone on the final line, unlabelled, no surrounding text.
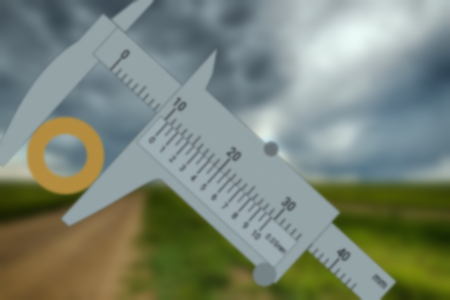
10.5 mm
